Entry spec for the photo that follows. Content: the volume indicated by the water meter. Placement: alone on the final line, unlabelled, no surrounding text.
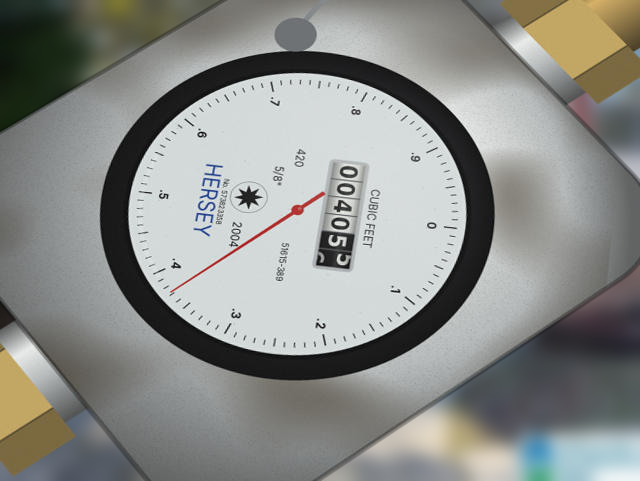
4055.37 ft³
